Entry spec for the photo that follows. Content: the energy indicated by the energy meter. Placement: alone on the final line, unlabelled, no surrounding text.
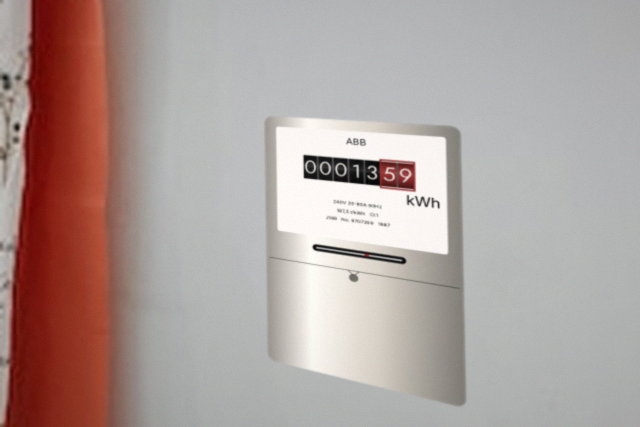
13.59 kWh
